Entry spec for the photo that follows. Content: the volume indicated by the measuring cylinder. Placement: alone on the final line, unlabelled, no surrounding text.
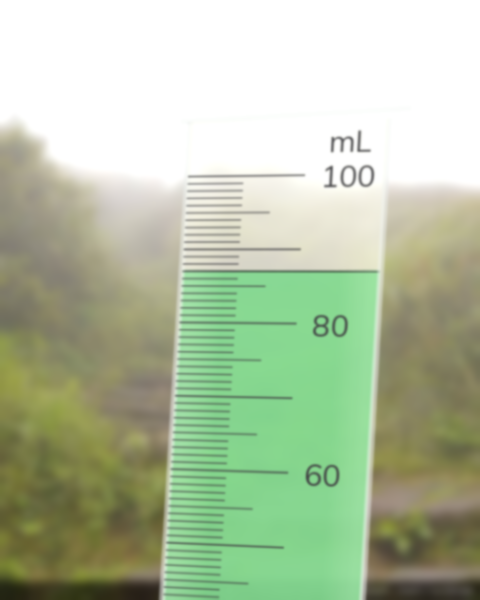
87 mL
